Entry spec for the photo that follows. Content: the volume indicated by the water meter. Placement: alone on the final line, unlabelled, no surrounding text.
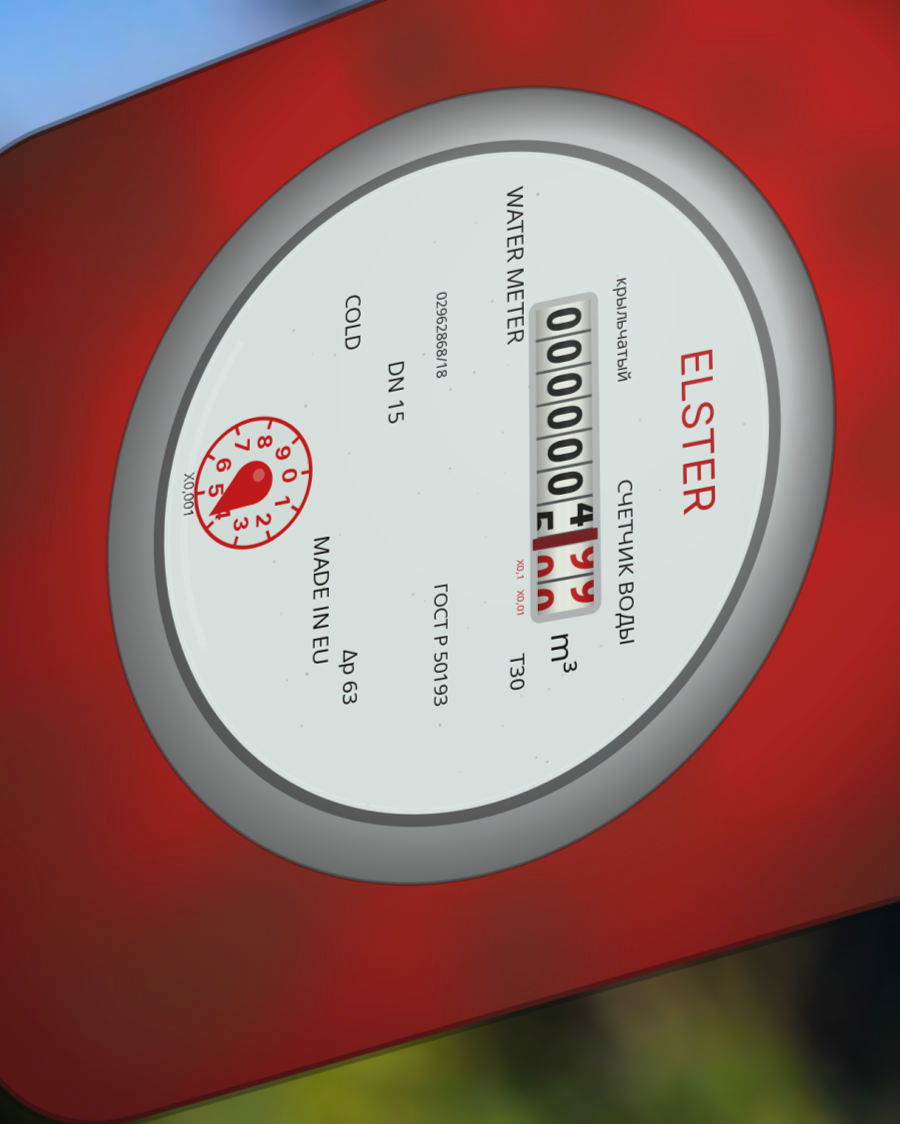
4.994 m³
